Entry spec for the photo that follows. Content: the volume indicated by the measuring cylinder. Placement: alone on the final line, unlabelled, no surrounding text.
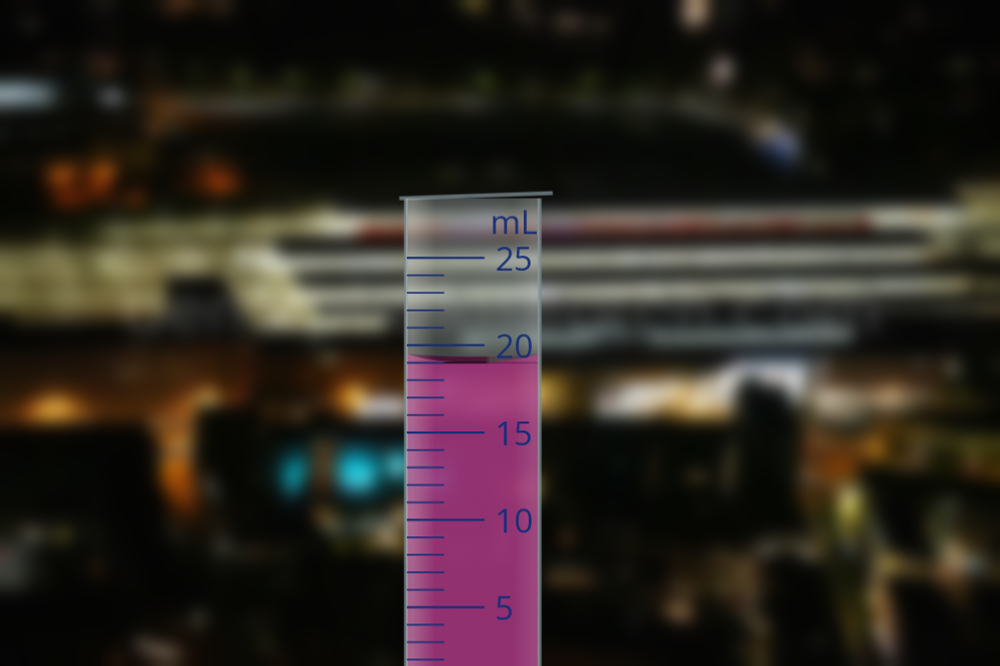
19 mL
